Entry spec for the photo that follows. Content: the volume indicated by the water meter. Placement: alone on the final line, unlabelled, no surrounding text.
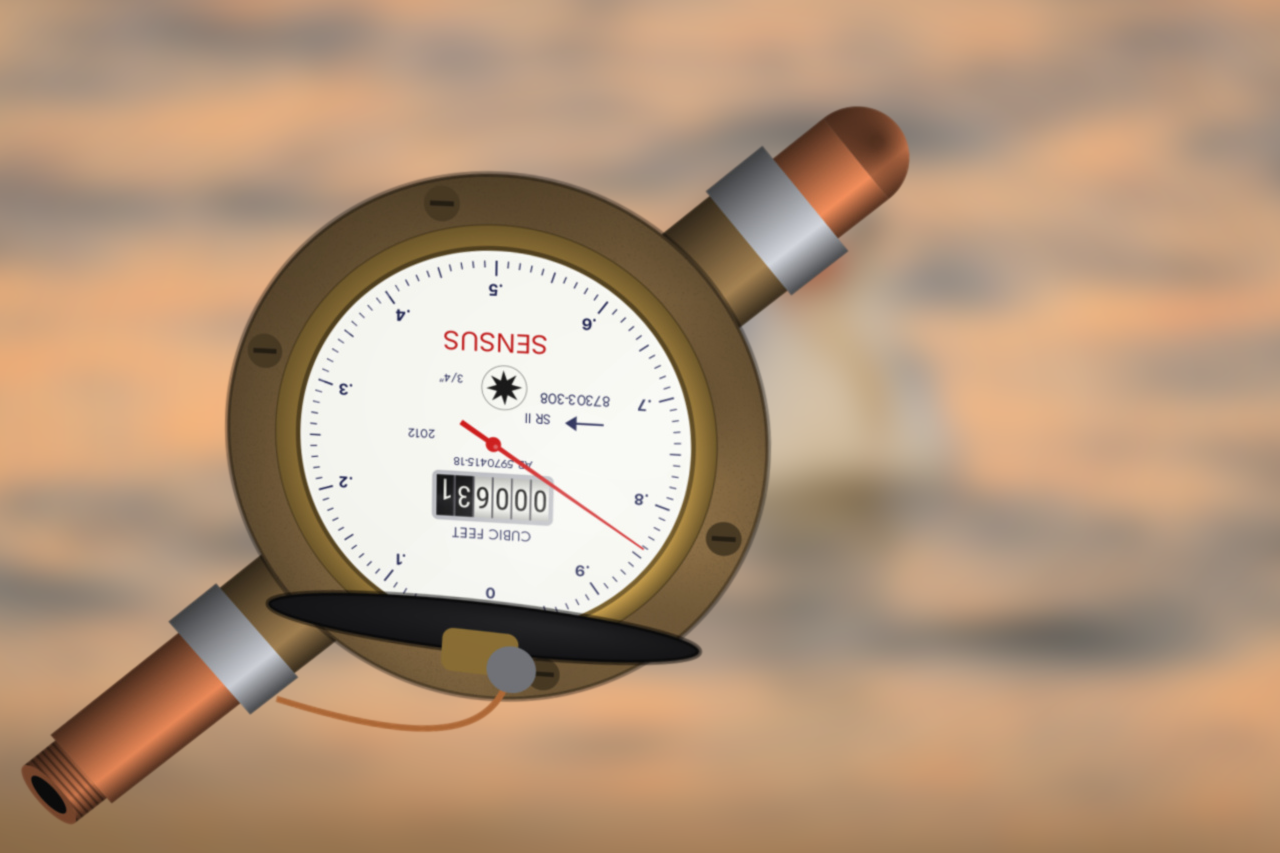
630.84 ft³
